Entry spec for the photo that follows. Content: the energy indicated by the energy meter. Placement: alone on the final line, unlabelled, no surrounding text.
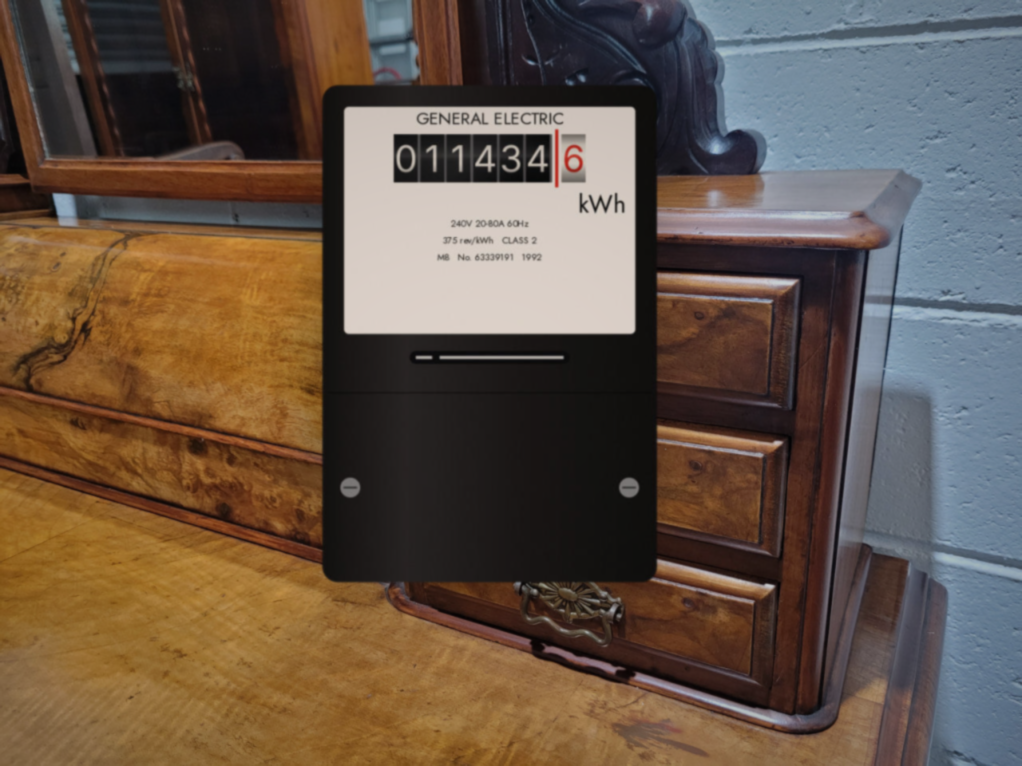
11434.6 kWh
